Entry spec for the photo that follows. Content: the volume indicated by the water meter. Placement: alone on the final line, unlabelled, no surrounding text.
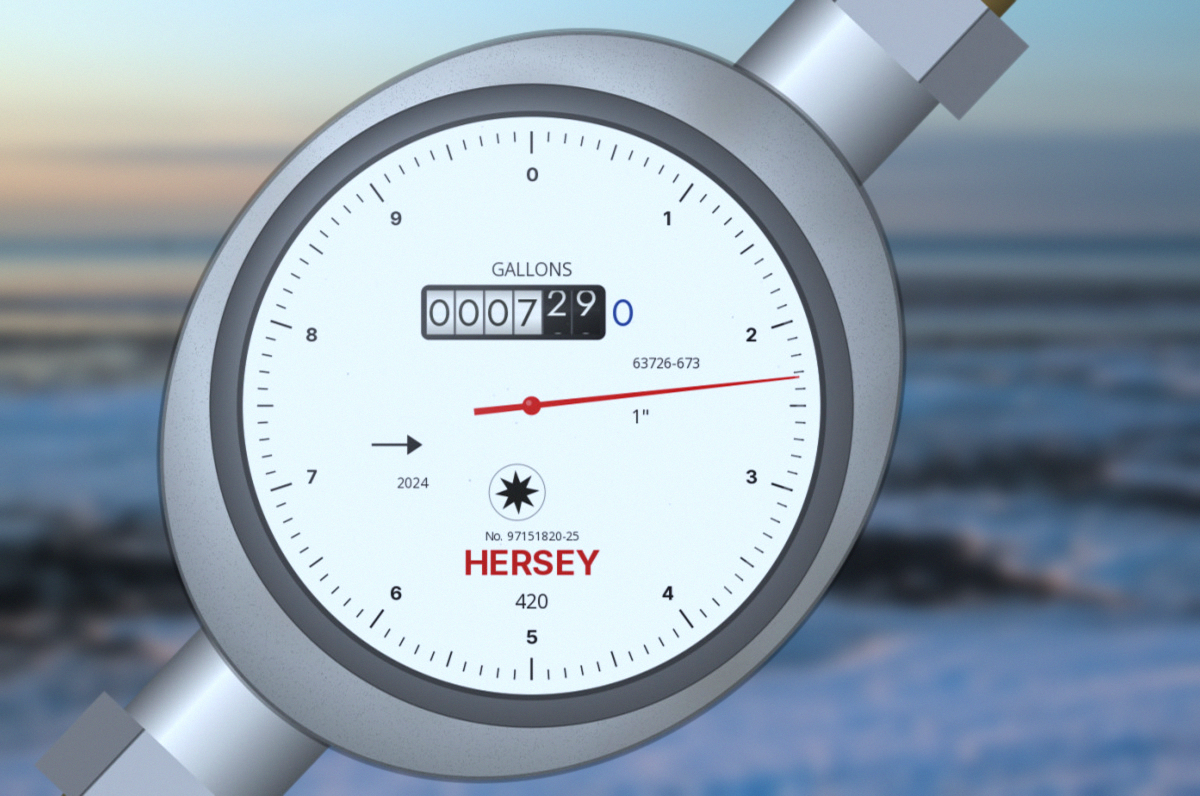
7292.3 gal
